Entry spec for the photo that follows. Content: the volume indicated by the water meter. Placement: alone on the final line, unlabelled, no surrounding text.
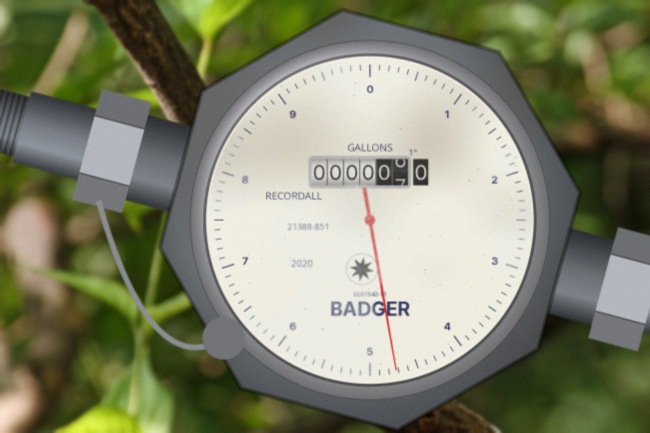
64.7 gal
